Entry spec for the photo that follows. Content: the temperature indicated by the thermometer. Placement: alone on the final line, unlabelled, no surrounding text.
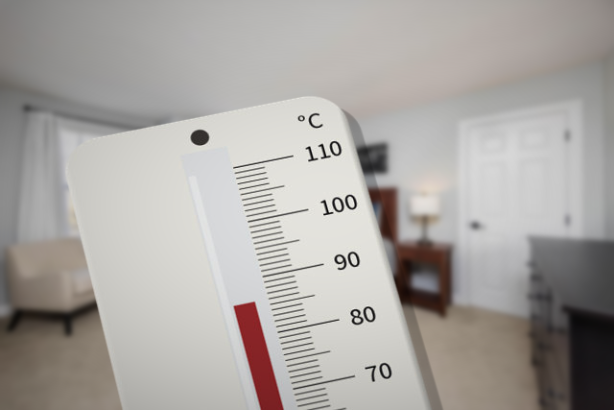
86 °C
